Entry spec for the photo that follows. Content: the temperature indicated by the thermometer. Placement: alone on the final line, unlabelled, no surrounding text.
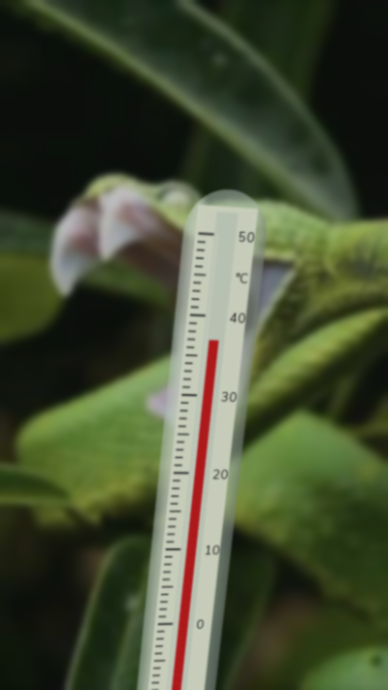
37 °C
